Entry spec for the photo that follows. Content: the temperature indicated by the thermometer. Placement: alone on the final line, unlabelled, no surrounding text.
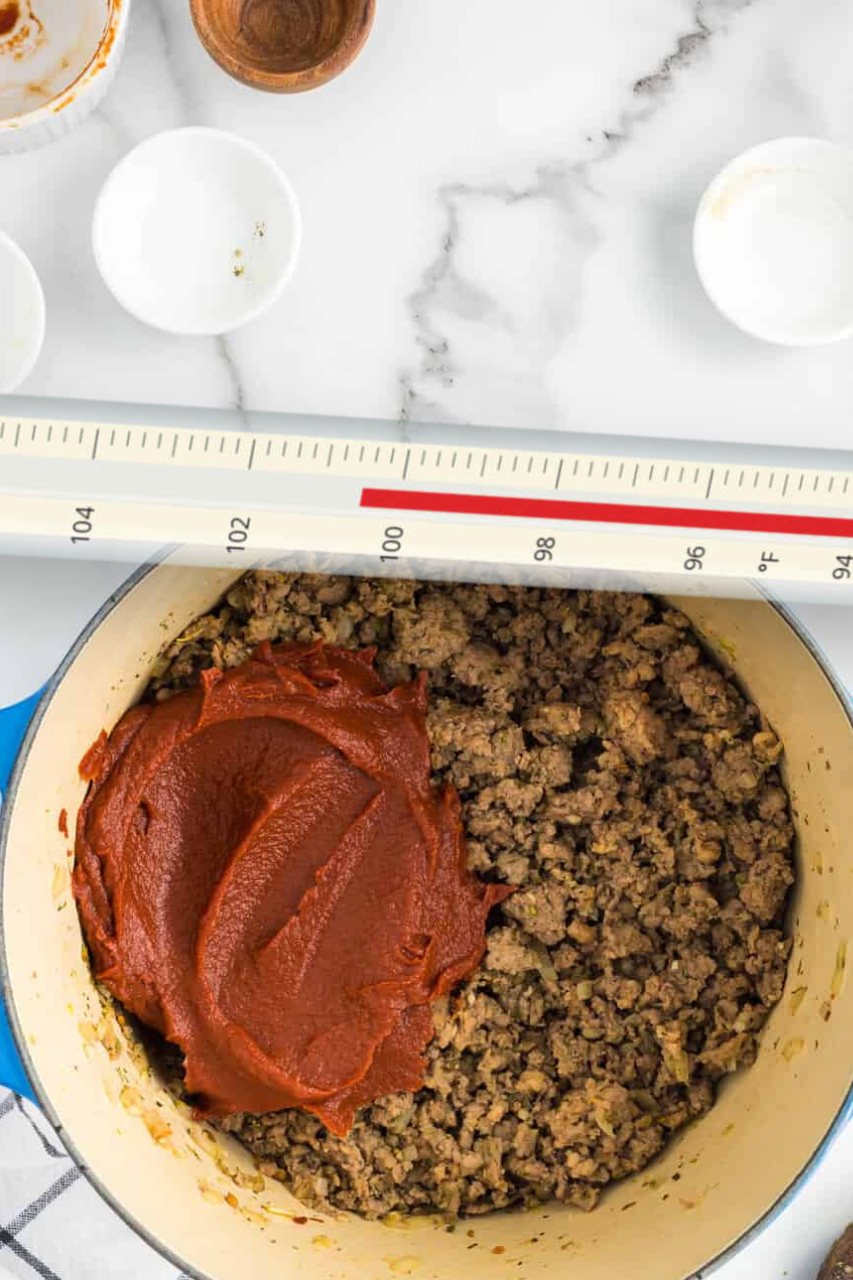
100.5 °F
